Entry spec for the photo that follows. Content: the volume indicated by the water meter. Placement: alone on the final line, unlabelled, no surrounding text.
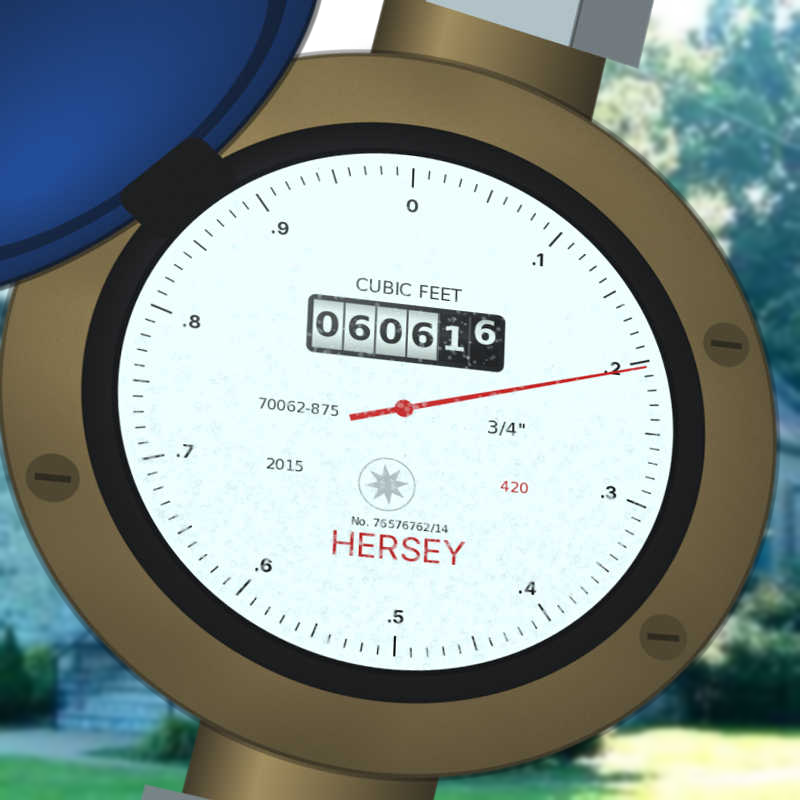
60616.20 ft³
